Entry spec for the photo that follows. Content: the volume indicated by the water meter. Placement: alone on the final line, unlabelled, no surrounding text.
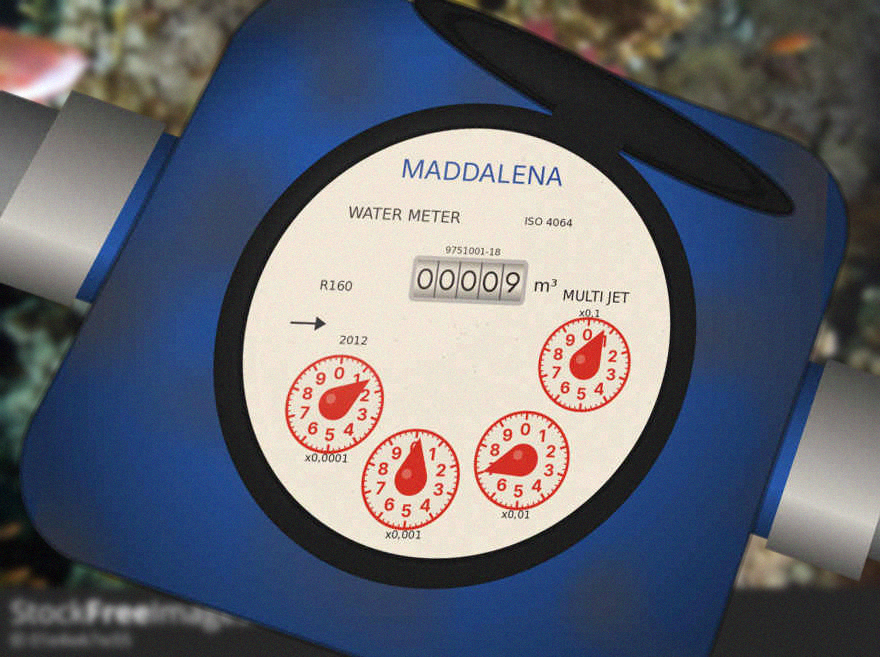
9.0701 m³
